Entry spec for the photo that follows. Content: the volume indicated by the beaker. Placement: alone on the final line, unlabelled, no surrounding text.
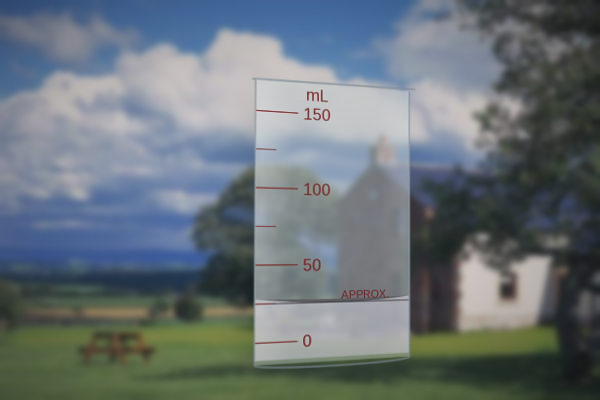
25 mL
